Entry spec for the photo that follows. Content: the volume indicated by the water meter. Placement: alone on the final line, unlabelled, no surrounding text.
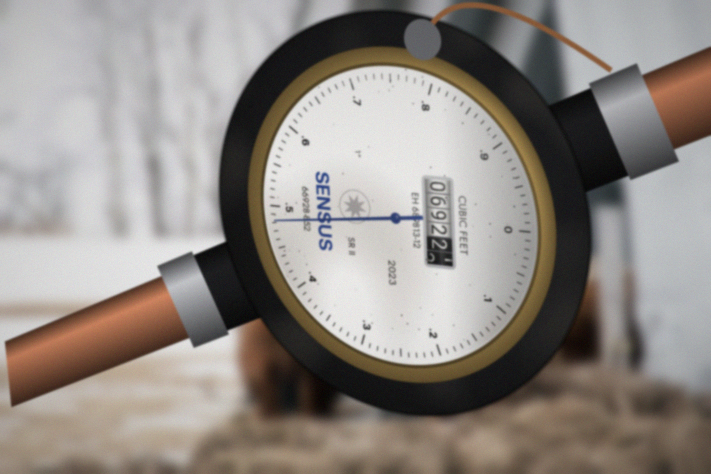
69221.48 ft³
